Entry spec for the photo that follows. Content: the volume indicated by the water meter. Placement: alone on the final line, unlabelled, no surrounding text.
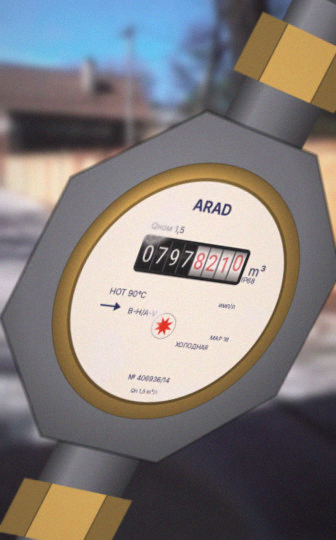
797.8210 m³
